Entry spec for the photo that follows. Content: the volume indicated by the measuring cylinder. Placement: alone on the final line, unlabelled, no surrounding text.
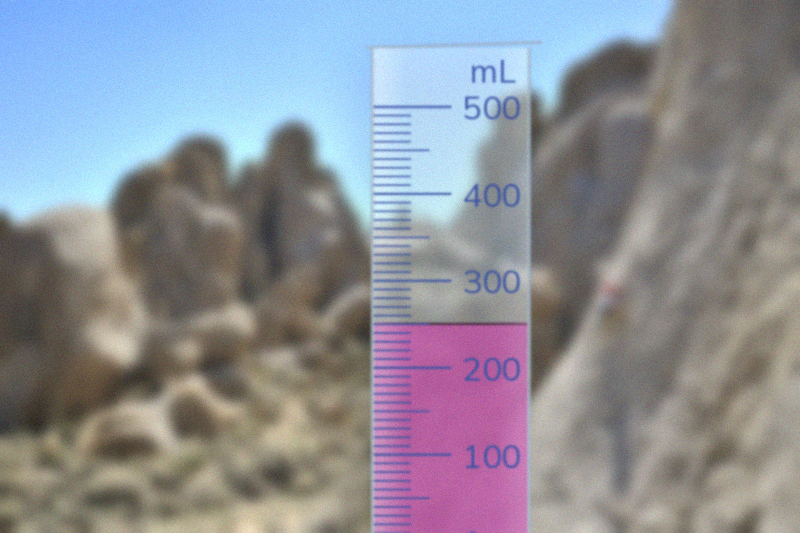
250 mL
